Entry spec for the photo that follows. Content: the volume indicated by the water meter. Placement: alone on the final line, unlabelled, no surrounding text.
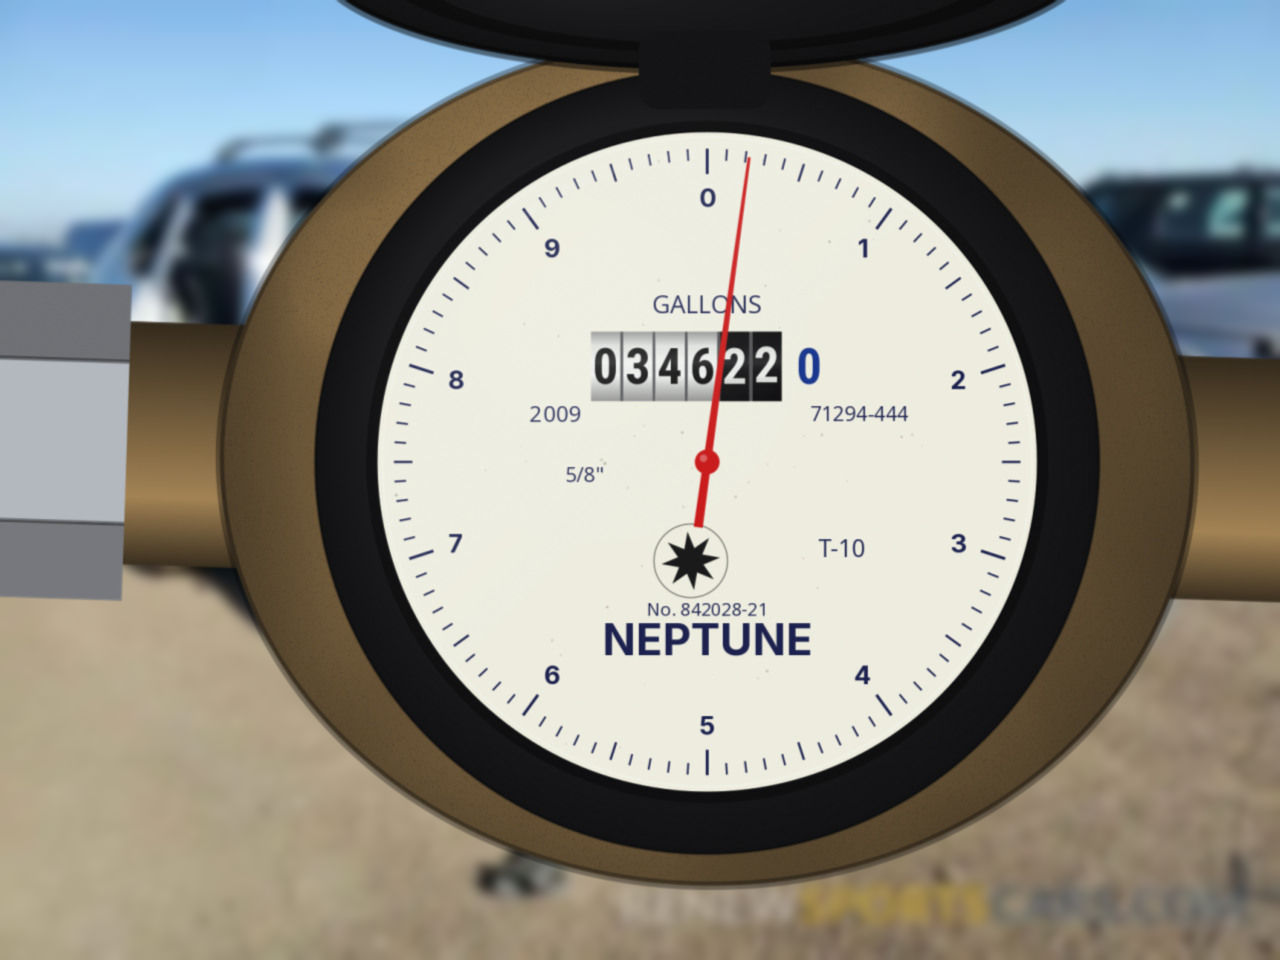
346220.2 gal
